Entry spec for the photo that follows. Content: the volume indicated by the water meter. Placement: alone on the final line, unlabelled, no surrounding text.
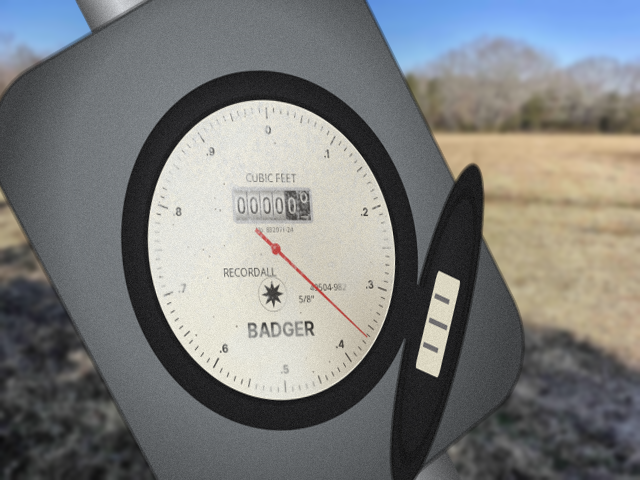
6.36 ft³
